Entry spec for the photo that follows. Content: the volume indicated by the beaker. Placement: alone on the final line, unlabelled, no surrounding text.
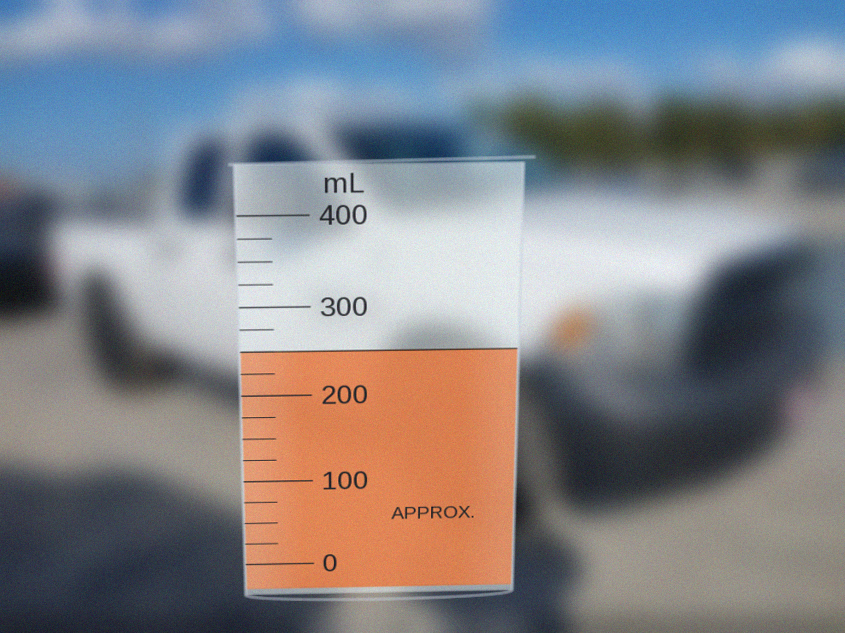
250 mL
